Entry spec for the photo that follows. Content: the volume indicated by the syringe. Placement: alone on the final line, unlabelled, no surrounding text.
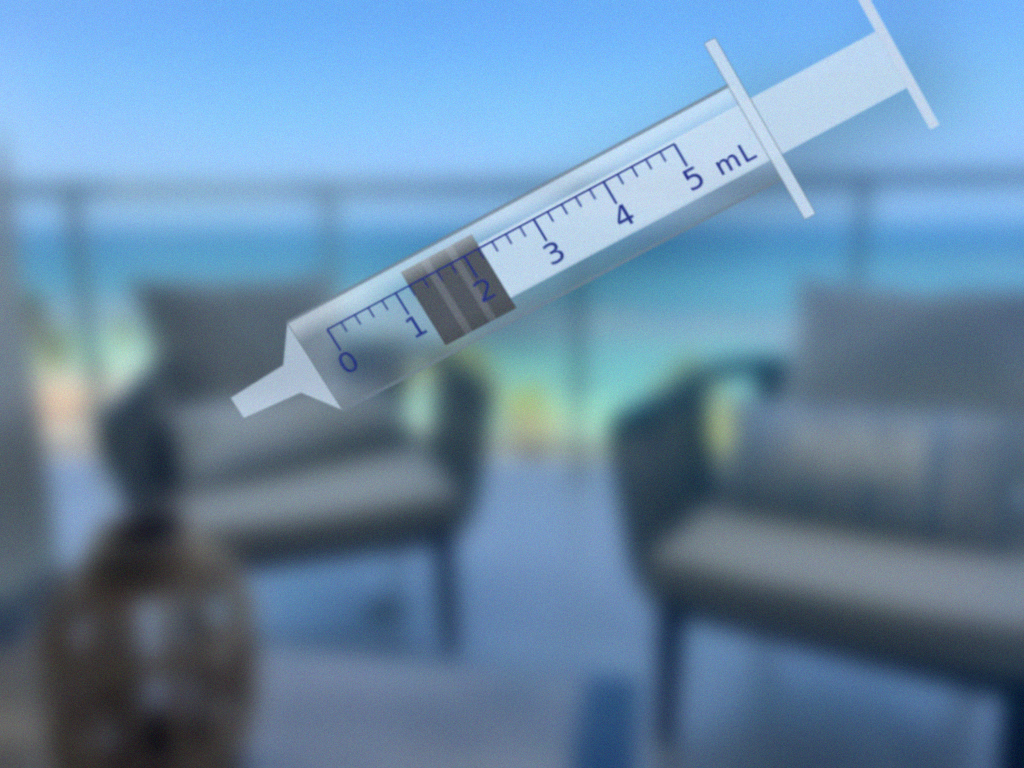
1.2 mL
